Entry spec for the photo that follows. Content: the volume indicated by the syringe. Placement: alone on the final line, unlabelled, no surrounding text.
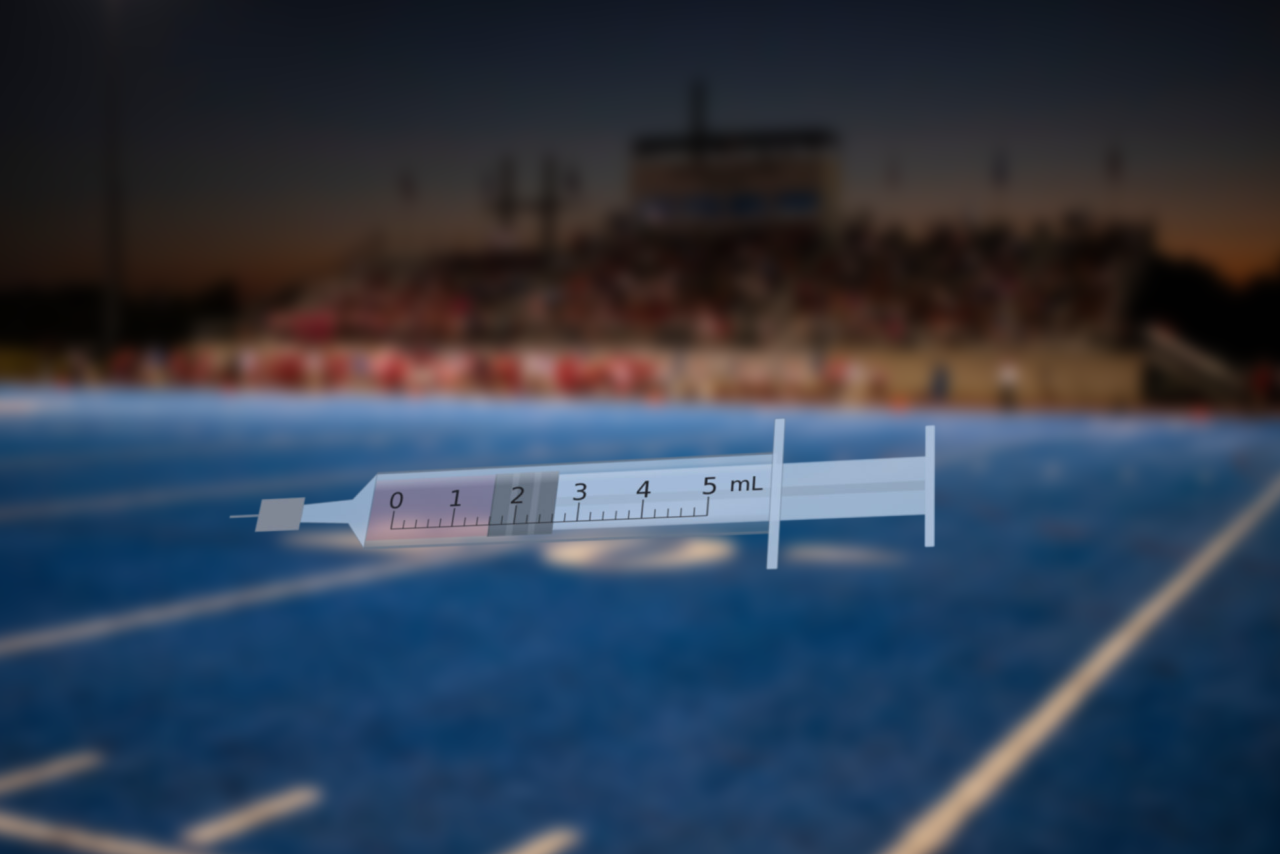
1.6 mL
